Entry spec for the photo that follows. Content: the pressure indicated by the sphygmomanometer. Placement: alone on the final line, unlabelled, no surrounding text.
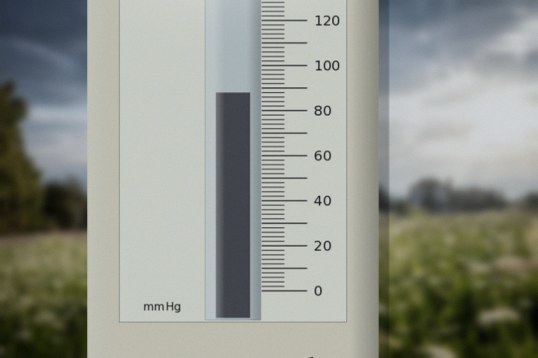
88 mmHg
